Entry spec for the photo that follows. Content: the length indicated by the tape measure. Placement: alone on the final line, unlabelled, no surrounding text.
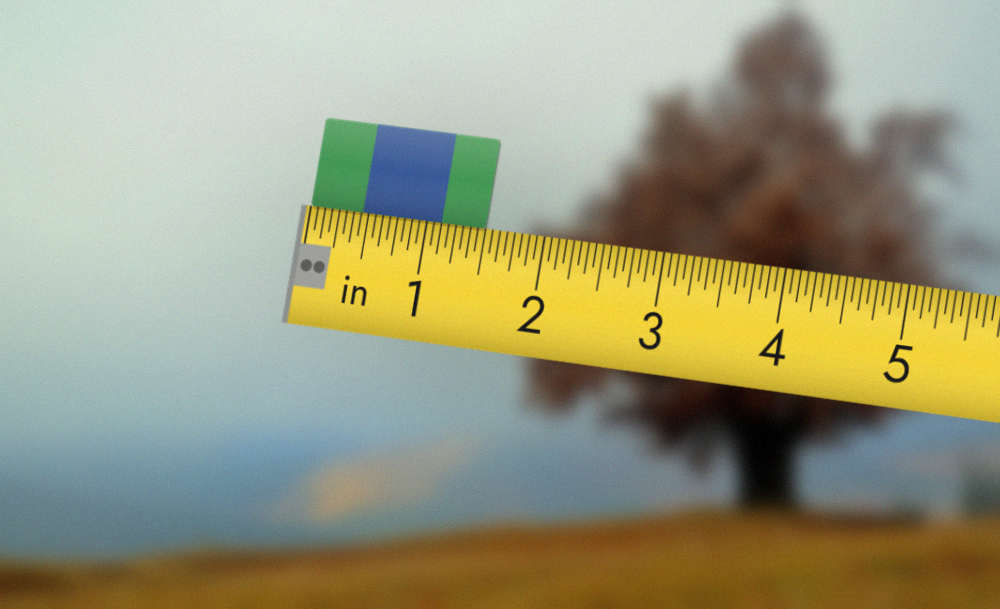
1.5 in
